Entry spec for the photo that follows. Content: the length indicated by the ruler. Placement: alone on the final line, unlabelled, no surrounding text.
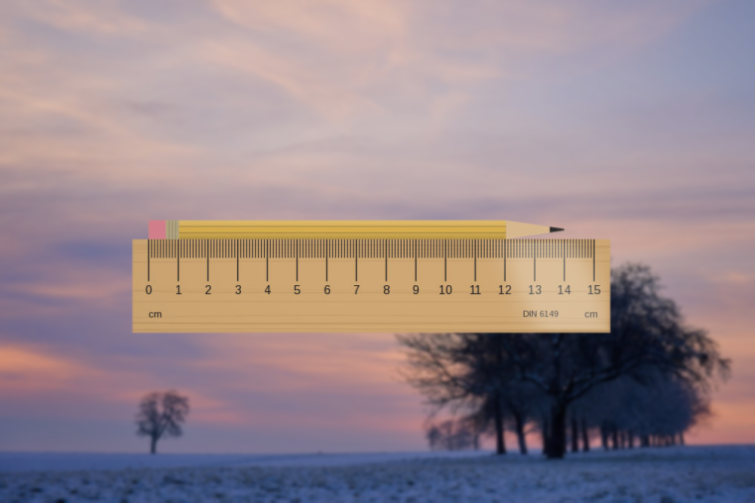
14 cm
